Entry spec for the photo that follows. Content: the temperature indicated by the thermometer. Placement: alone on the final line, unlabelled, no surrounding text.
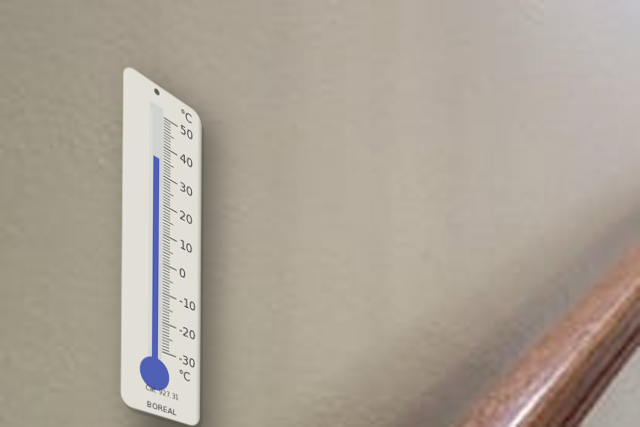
35 °C
